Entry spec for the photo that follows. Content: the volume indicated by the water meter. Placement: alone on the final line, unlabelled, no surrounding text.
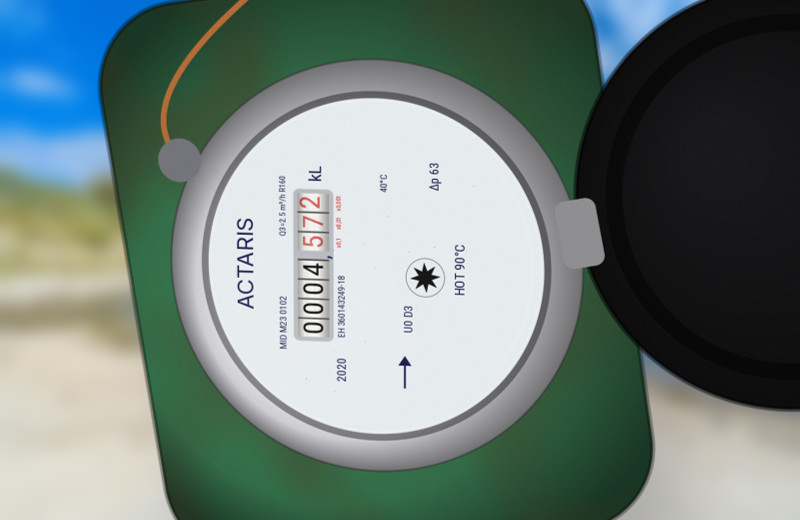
4.572 kL
